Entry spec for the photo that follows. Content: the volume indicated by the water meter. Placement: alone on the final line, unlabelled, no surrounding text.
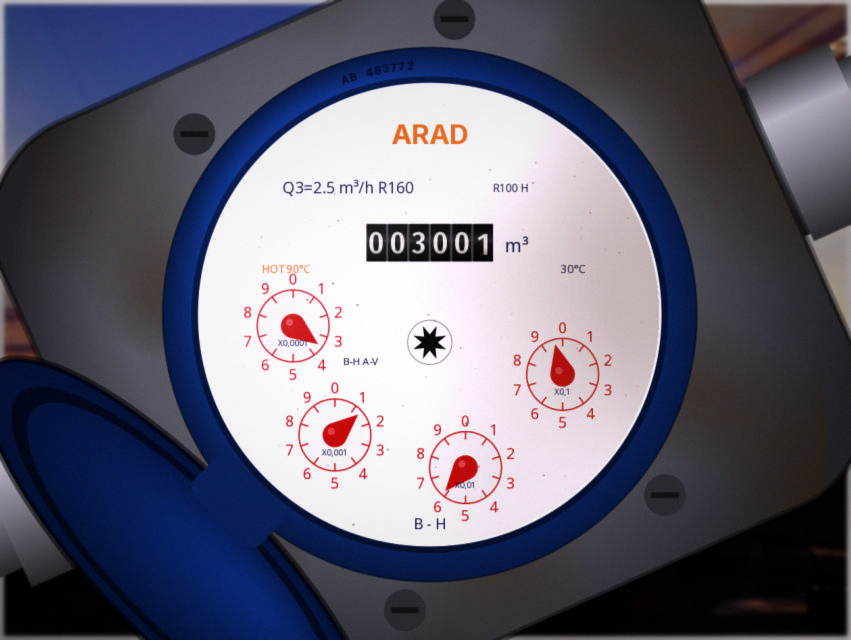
3000.9613 m³
